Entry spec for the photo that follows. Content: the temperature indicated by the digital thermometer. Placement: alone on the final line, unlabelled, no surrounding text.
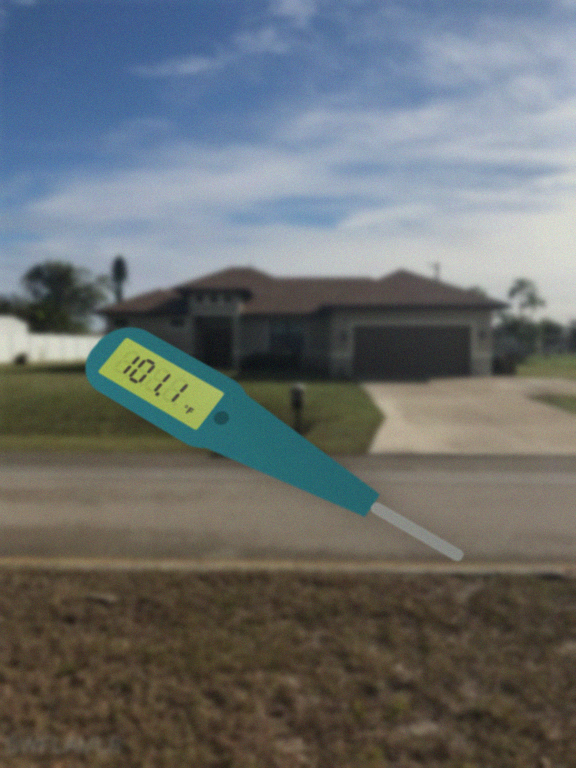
101.1 °F
